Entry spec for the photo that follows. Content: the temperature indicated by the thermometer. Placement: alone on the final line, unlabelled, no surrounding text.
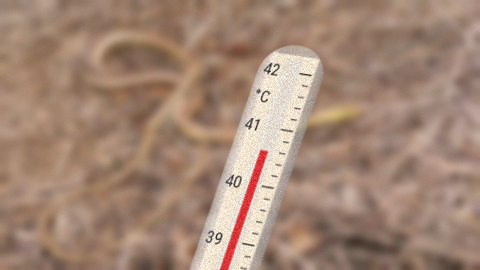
40.6 °C
